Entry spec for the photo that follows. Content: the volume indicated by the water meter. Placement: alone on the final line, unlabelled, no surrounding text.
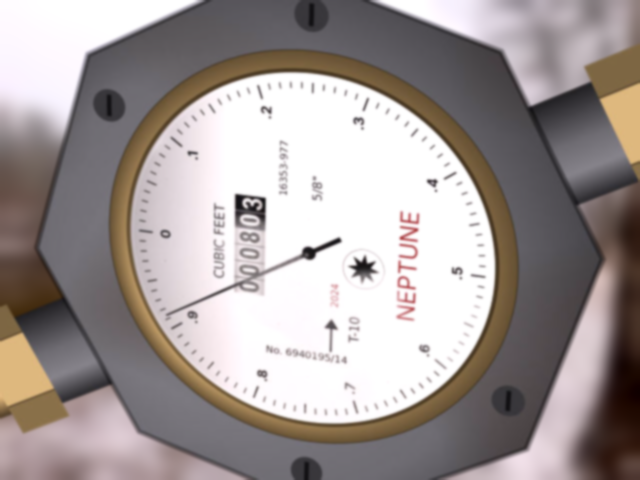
802.91 ft³
